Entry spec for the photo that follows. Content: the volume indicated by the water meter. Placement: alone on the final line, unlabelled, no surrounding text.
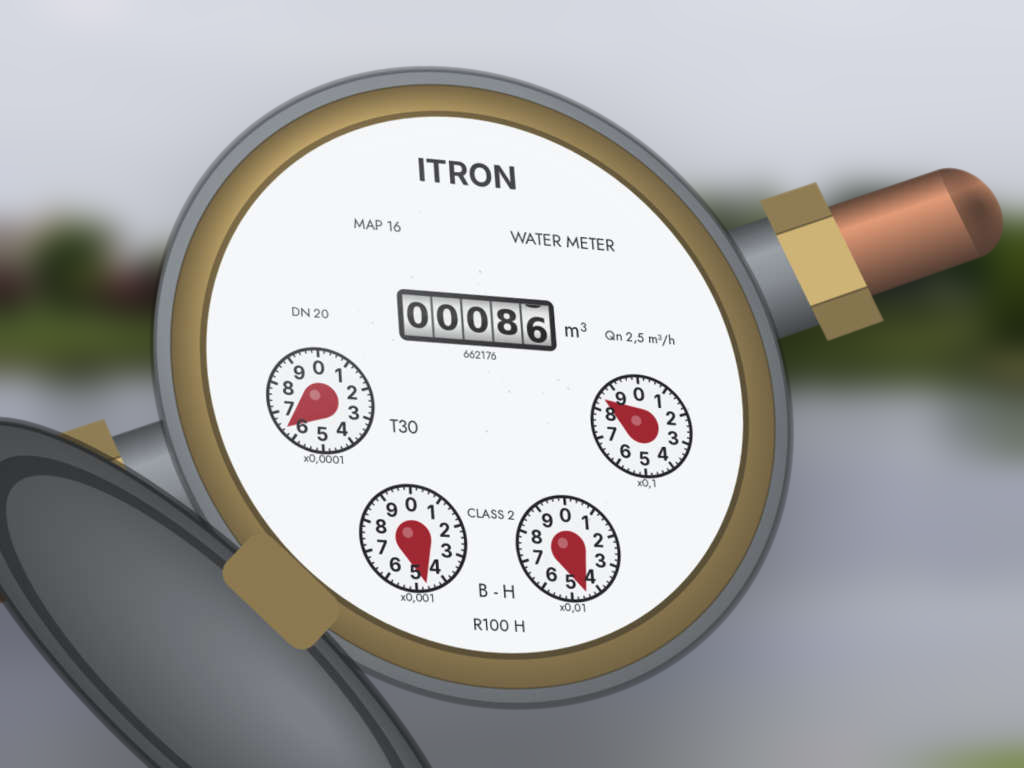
85.8446 m³
